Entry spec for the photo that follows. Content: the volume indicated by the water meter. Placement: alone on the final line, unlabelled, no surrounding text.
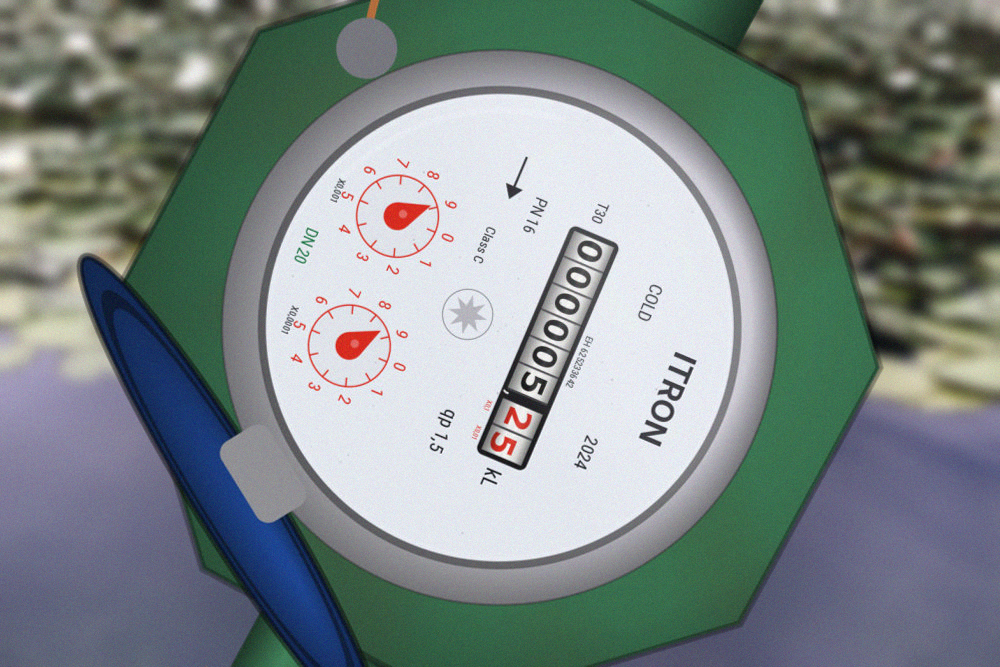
5.2488 kL
